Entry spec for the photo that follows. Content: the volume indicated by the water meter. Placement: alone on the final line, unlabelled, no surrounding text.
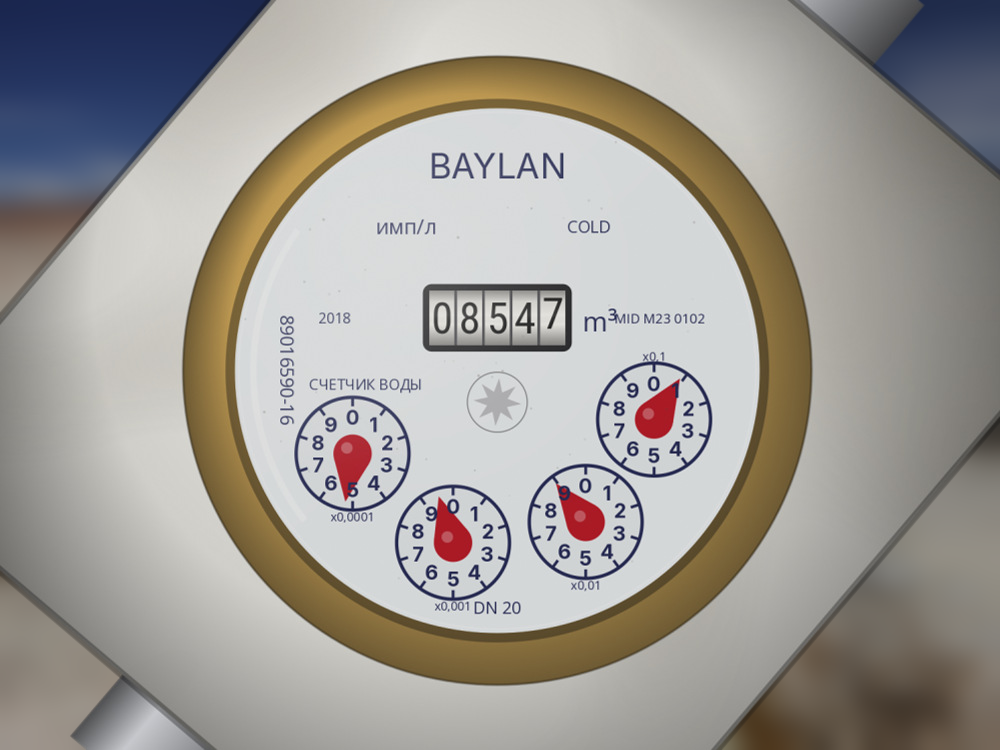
8547.0895 m³
